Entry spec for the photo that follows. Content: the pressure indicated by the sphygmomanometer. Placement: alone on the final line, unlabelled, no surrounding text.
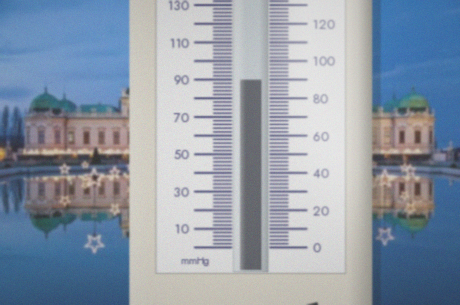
90 mmHg
